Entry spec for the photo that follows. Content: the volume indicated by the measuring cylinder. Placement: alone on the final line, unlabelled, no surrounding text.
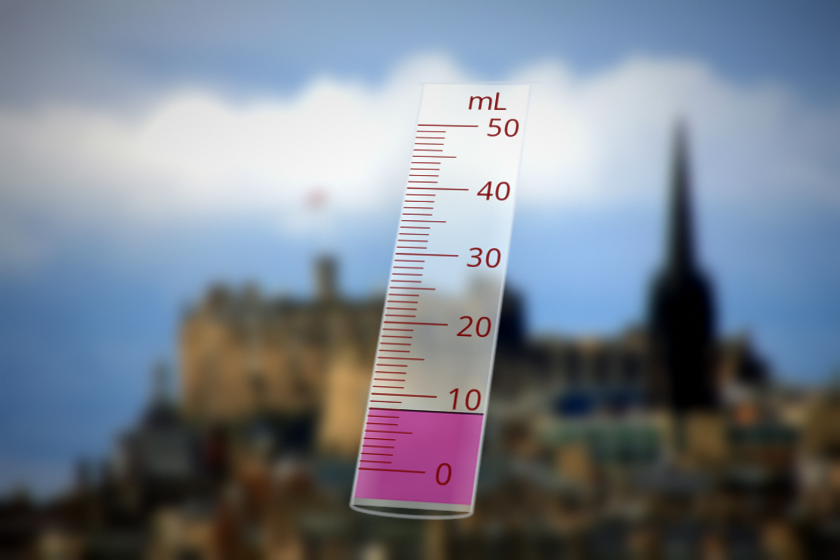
8 mL
